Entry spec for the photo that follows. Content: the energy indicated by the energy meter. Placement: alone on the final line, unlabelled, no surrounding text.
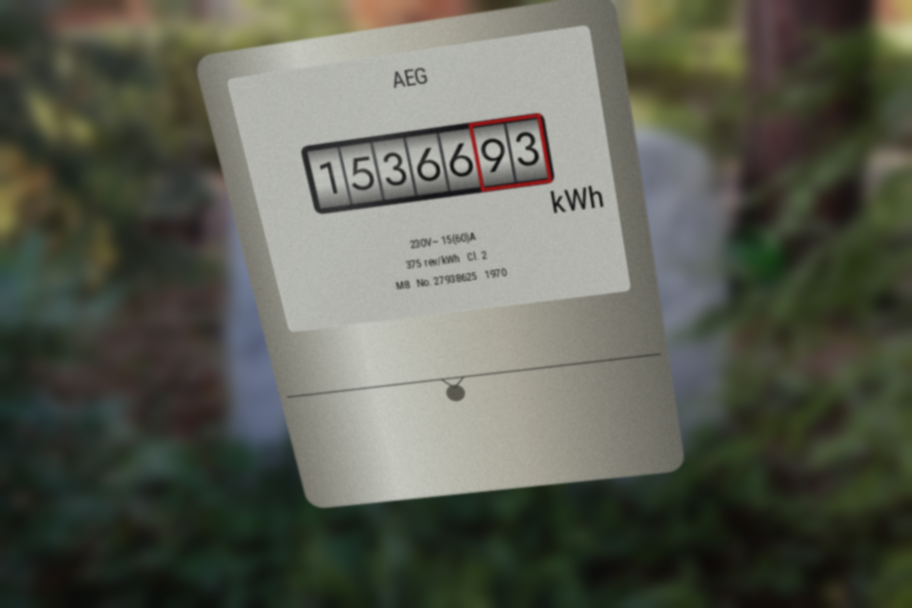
15366.93 kWh
